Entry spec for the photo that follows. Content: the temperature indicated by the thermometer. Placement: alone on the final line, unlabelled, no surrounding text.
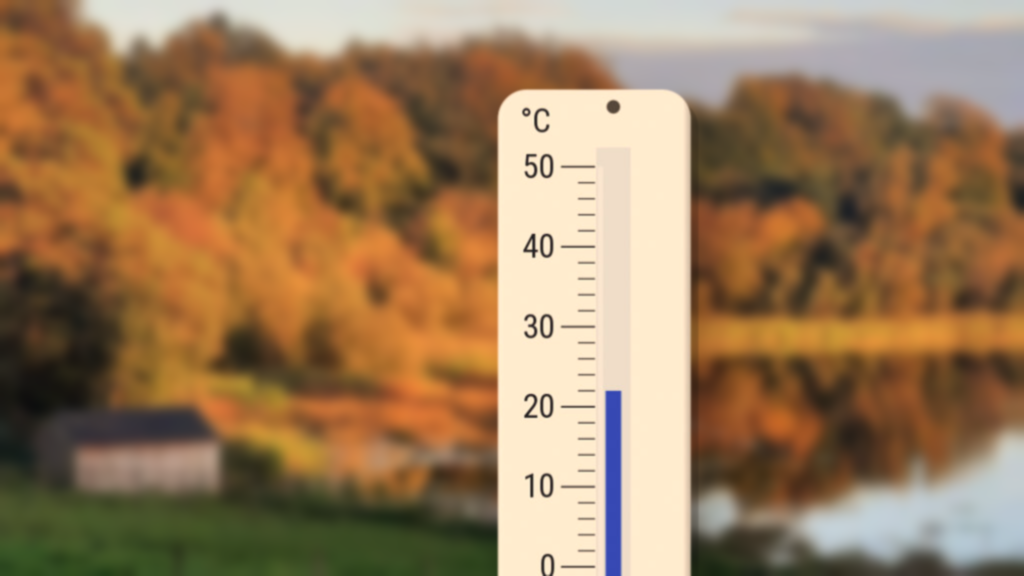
22 °C
